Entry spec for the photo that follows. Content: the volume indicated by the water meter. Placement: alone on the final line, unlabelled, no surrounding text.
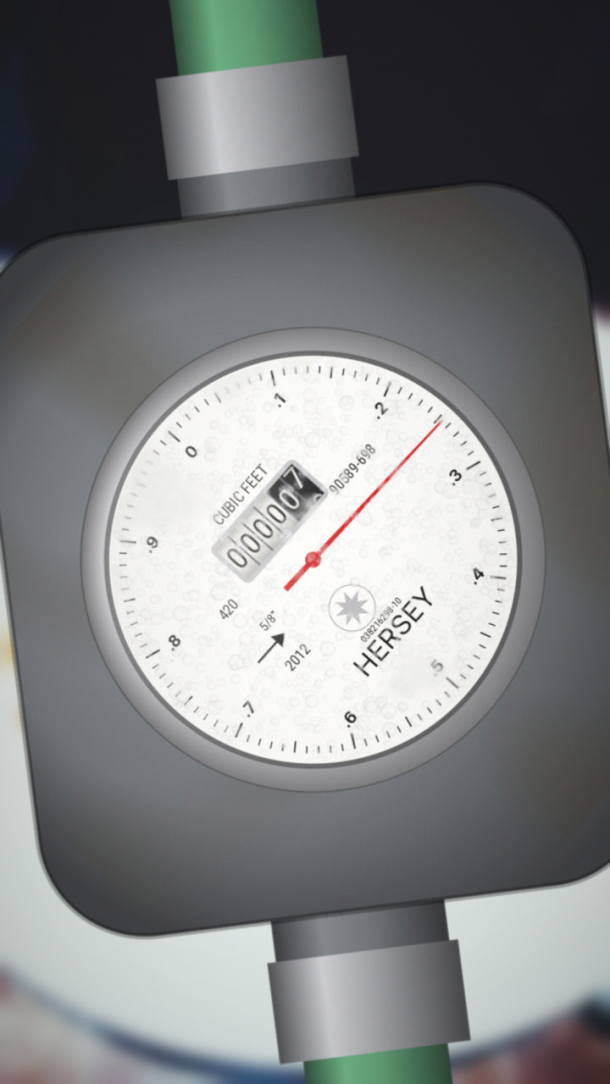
7.25 ft³
